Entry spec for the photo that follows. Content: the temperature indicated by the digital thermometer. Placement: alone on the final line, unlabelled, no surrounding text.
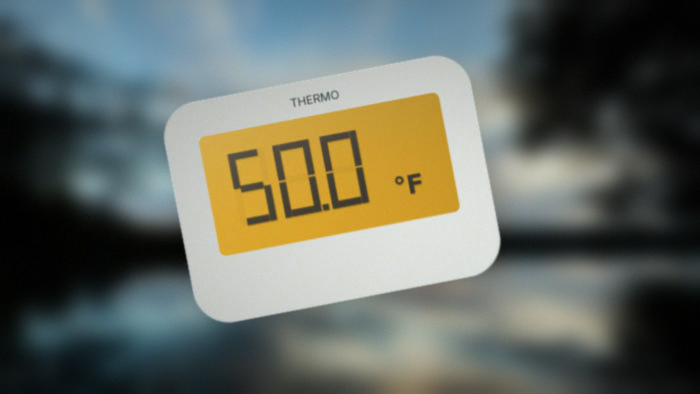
50.0 °F
